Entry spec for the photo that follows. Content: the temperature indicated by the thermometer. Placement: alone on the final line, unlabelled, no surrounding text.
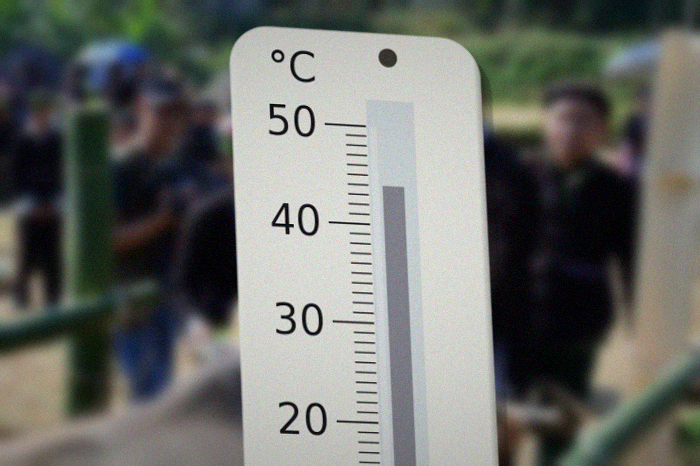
44 °C
